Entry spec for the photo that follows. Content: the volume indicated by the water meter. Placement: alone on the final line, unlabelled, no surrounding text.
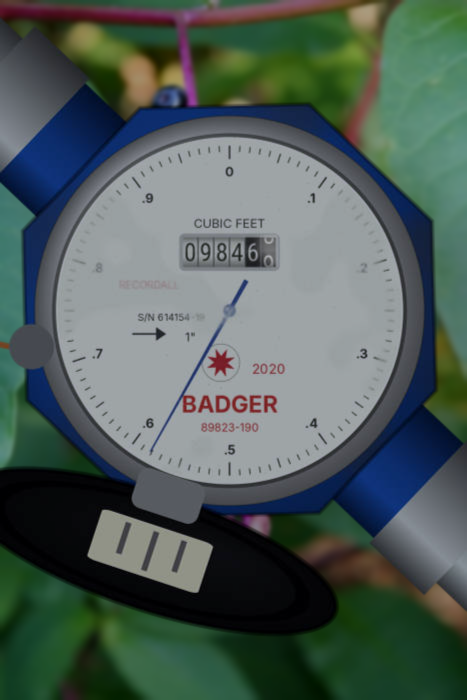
98468.58 ft³
